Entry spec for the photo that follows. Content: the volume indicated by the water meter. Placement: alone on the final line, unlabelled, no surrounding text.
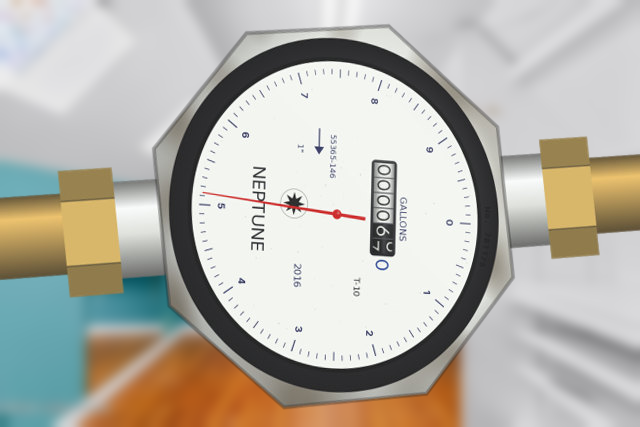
665.1 gal
